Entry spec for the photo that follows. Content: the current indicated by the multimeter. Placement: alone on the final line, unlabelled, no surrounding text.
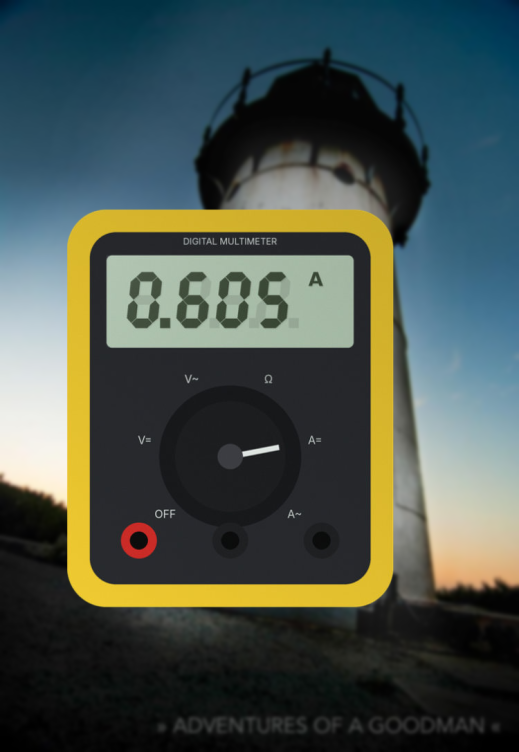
0.605 A
